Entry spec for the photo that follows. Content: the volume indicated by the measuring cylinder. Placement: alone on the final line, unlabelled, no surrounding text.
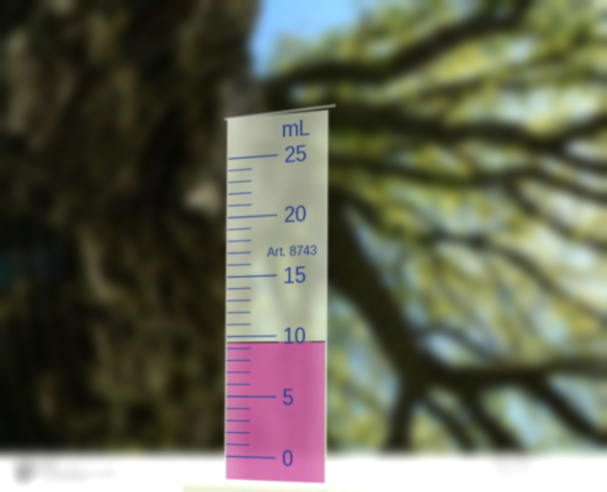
9.5 mL
